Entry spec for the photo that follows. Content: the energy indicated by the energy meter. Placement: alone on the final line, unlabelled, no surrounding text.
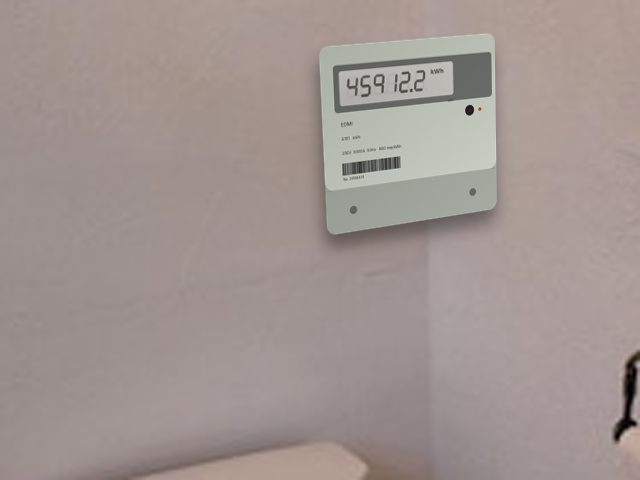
45912.2 kWh
